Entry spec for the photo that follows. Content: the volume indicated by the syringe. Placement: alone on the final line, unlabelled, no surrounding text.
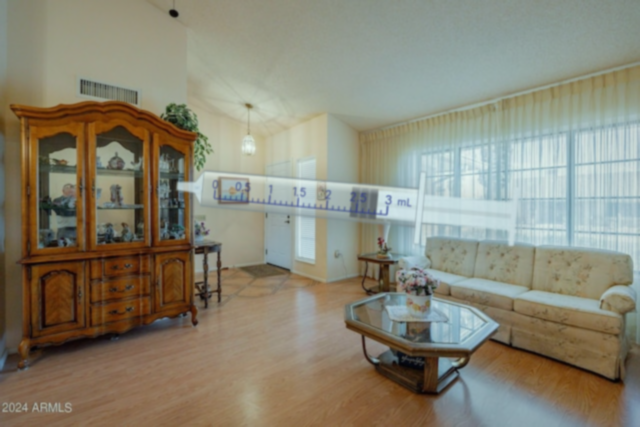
2.4 mL
